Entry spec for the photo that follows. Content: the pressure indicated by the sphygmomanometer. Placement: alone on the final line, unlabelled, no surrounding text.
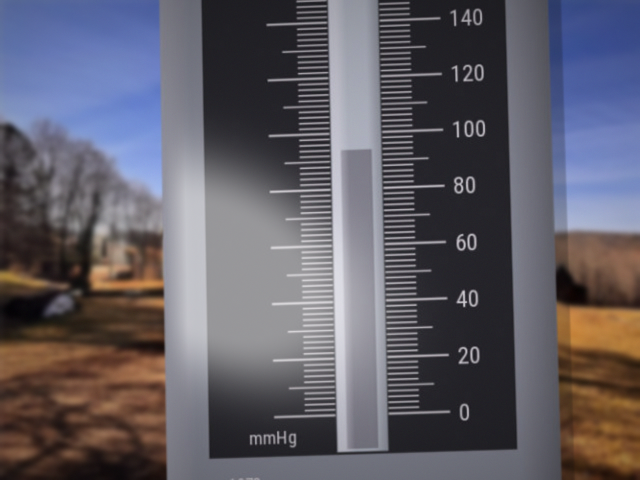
94 mmHg
